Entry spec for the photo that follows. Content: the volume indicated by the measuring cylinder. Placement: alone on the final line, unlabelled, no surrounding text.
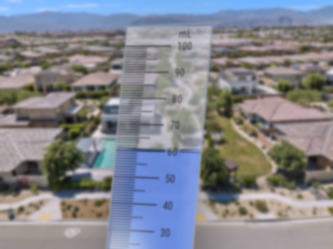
60 mL
